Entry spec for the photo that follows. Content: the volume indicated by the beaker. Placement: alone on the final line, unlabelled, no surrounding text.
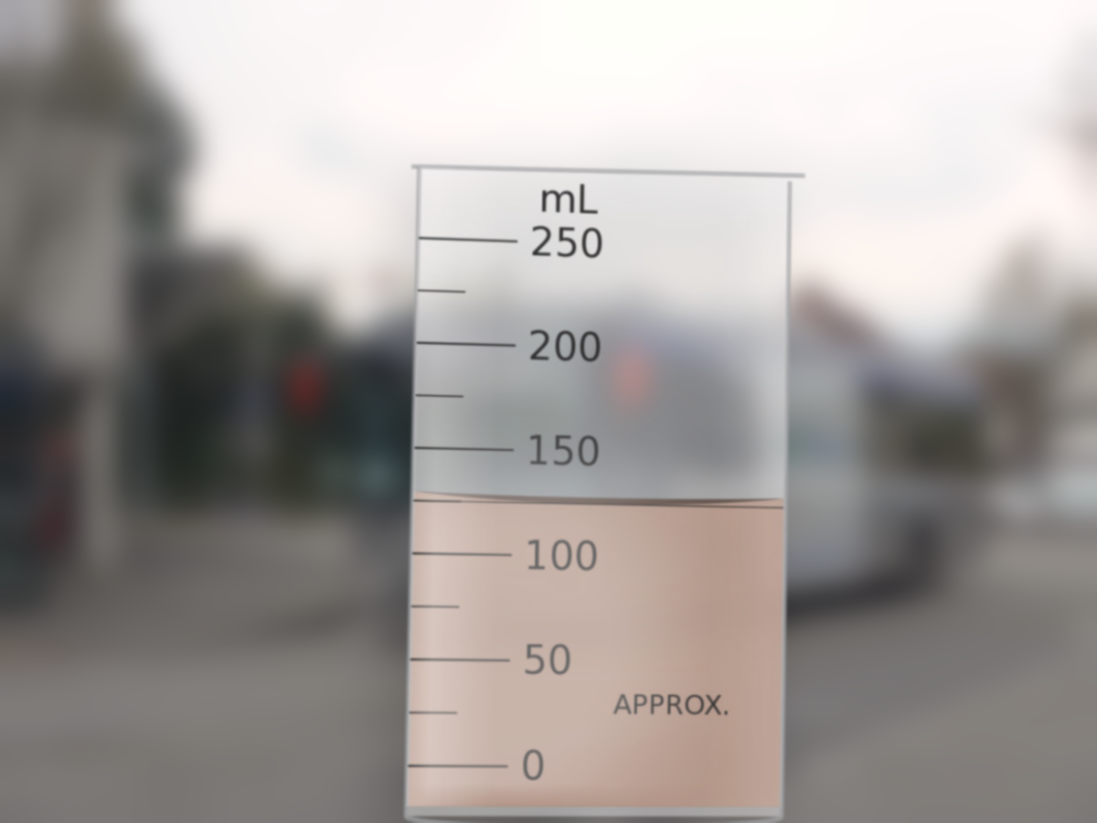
125 mL
